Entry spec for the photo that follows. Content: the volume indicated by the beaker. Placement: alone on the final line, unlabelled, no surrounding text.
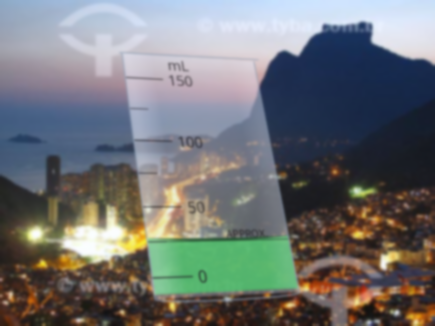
25 mL
